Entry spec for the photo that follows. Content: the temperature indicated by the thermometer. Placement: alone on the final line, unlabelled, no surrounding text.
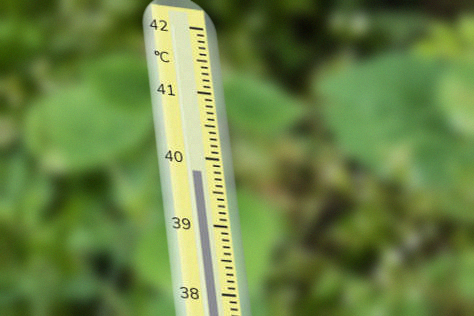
39.8 °C
